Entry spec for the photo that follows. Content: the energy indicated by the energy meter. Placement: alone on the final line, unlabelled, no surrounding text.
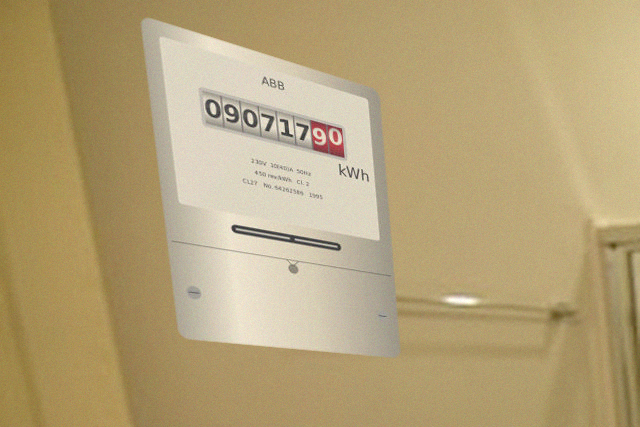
90717.90 kWh
